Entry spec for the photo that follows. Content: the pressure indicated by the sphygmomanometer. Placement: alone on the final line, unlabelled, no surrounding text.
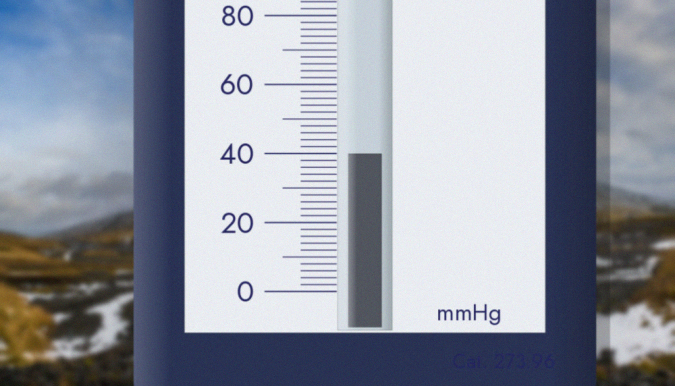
40 mmHg
